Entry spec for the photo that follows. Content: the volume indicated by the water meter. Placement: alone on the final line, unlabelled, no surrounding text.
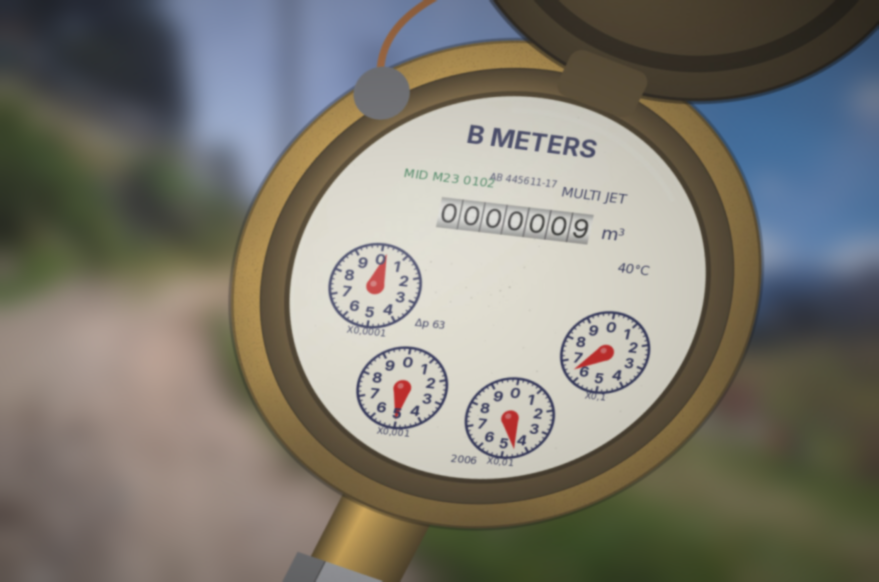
9.6450 m³
